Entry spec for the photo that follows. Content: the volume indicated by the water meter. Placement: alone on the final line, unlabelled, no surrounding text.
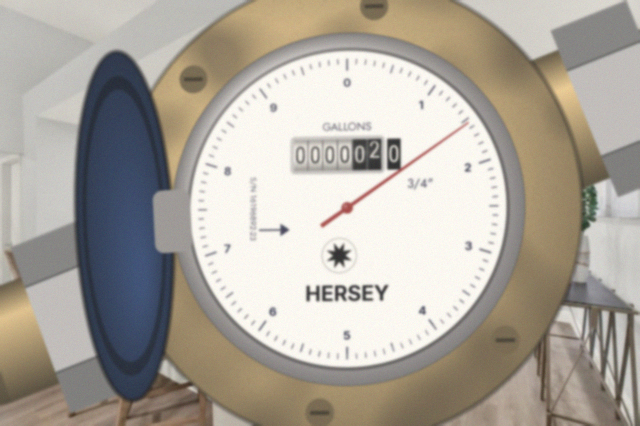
21.5 gal
